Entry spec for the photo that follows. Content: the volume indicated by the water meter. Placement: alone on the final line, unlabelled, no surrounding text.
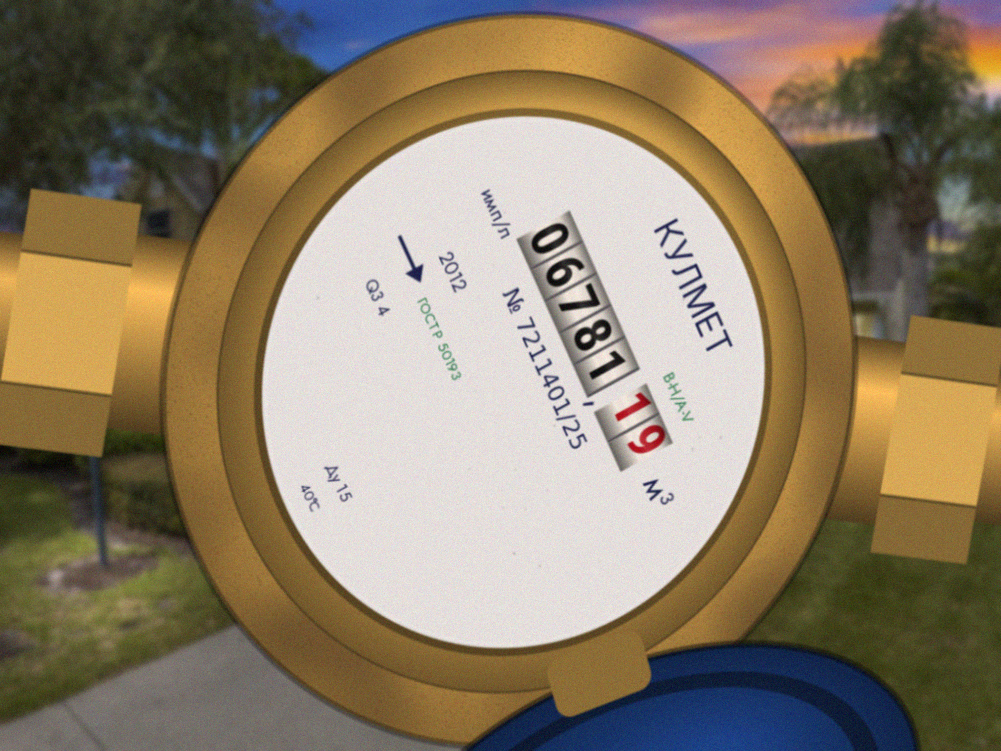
6781.19 m³
